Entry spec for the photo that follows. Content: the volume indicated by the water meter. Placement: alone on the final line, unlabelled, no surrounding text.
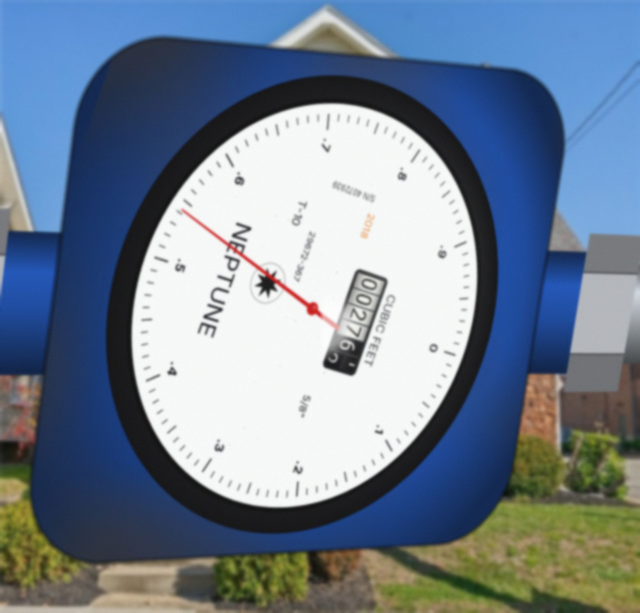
2761.54 ft³
